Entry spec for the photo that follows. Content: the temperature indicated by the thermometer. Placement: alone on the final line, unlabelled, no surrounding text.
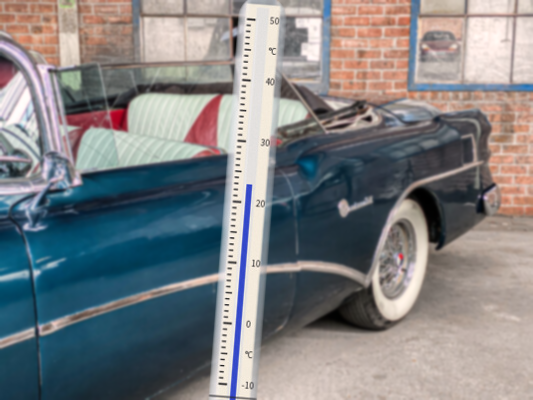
23 °C
